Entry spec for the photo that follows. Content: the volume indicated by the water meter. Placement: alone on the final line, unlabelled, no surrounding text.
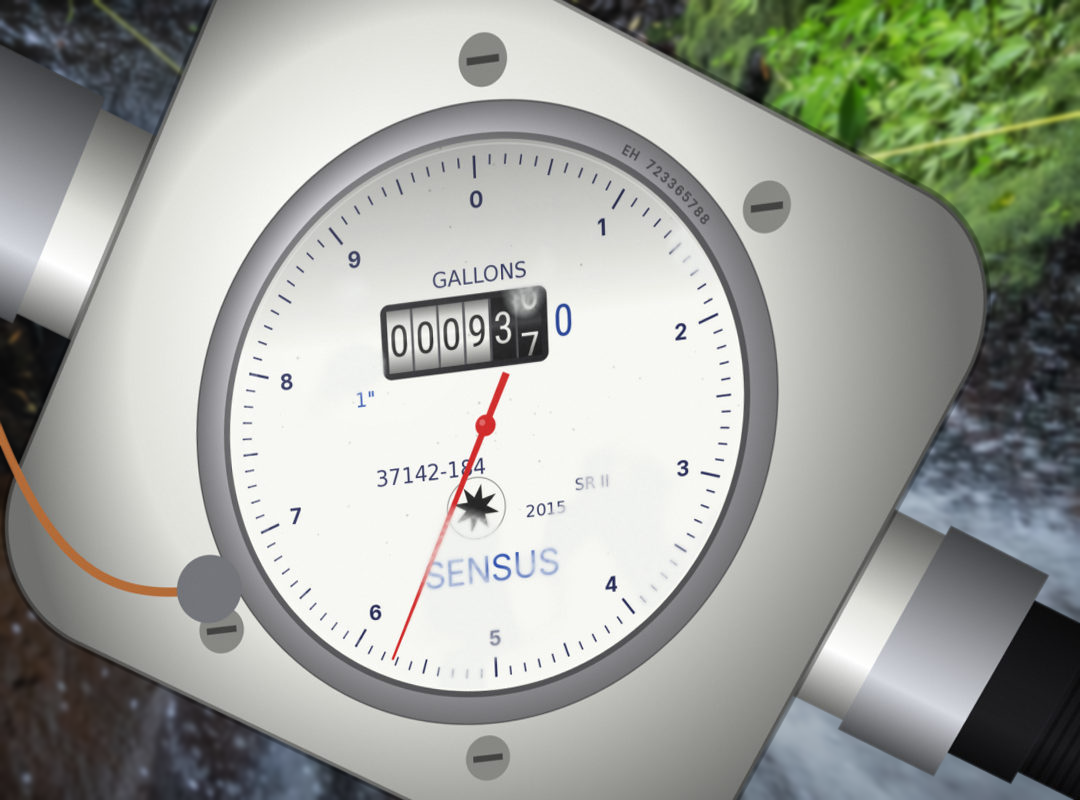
9365.7 gal
